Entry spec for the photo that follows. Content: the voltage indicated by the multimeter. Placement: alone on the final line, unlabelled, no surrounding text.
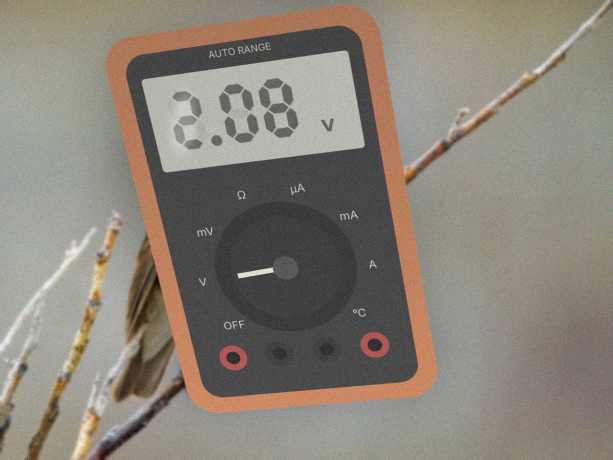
2.08 V
